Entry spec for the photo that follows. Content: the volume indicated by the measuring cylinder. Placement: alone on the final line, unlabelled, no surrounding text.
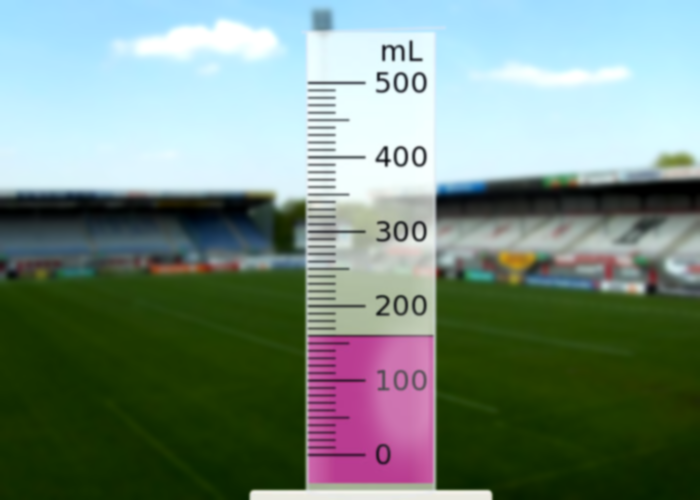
160 mL
